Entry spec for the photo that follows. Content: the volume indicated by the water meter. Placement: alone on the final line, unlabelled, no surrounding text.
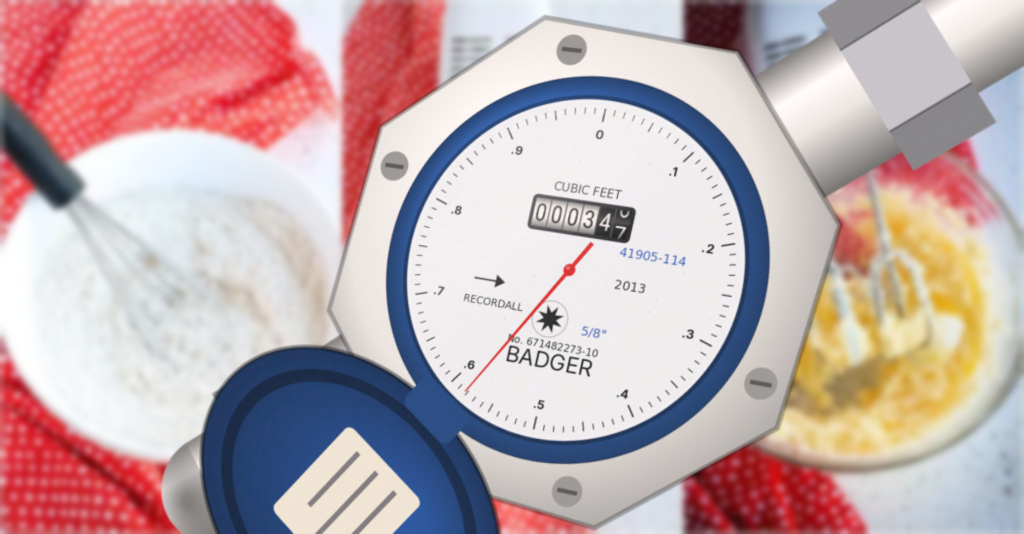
346.58 ft³
